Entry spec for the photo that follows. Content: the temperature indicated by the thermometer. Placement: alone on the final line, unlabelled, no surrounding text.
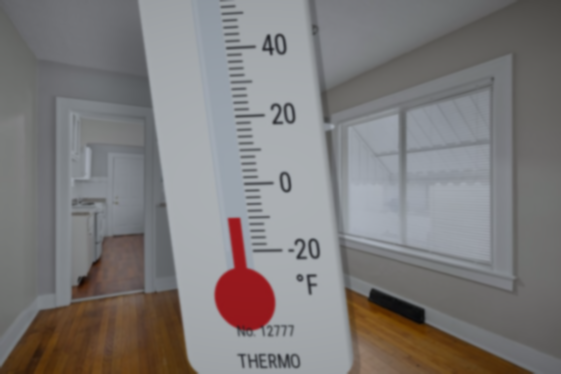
-10 °F
